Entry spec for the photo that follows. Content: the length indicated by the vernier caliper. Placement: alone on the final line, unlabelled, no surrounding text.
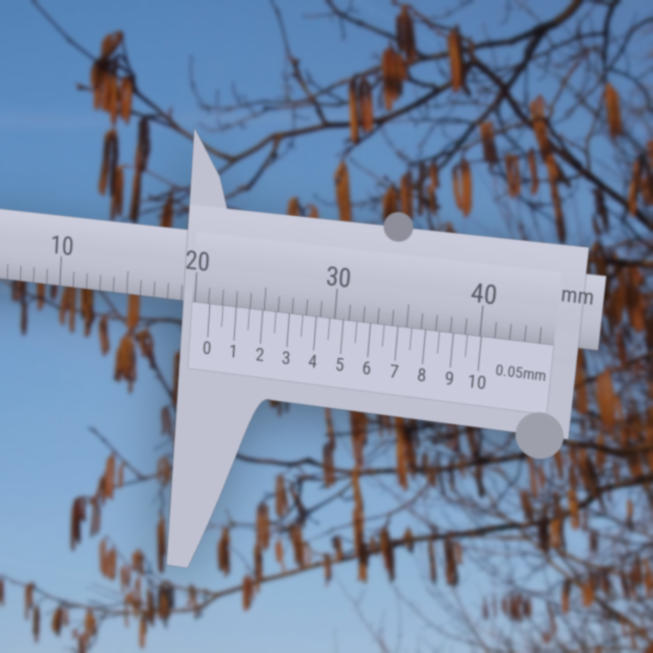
21.1 mm
